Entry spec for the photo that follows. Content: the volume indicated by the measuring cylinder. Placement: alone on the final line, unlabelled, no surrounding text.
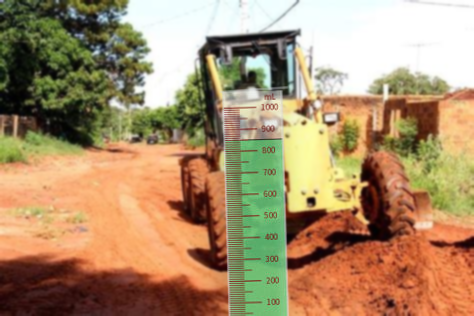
850 mL
